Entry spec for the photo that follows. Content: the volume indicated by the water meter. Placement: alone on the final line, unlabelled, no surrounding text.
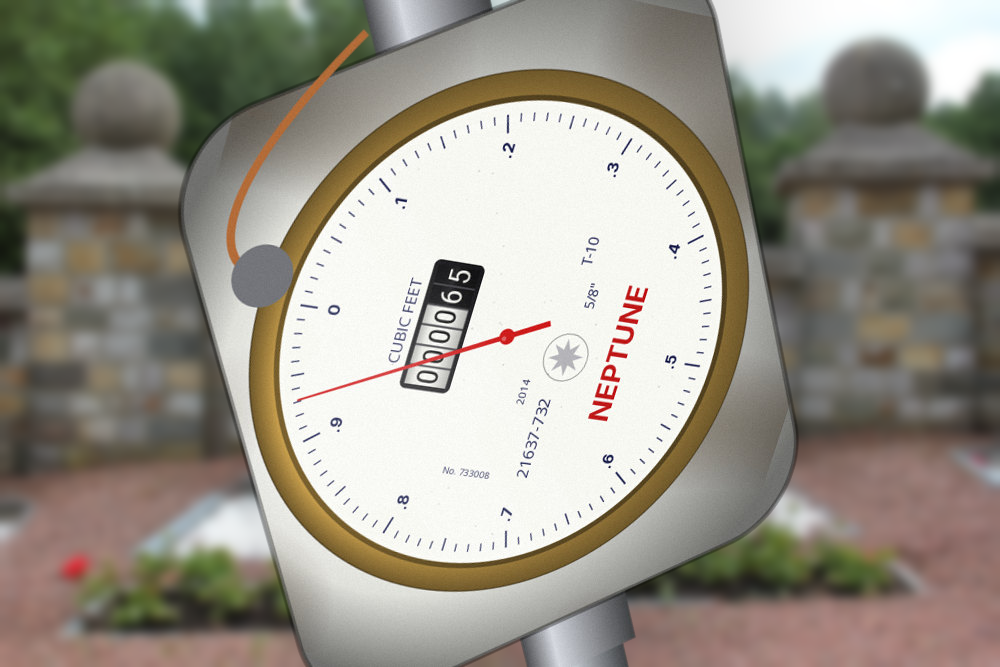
64.93 ft³
